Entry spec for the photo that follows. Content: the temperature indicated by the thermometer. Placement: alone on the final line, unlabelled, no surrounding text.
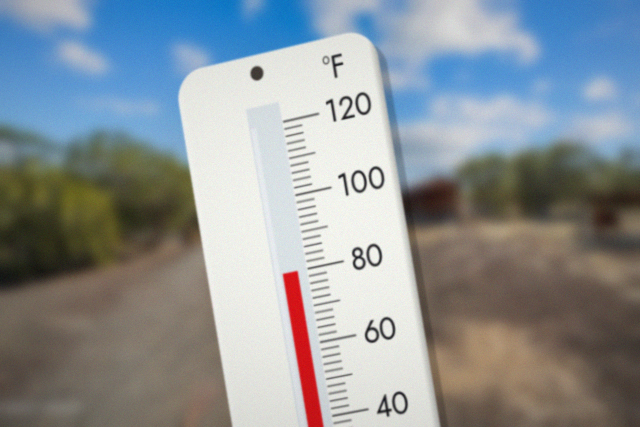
80 °F
